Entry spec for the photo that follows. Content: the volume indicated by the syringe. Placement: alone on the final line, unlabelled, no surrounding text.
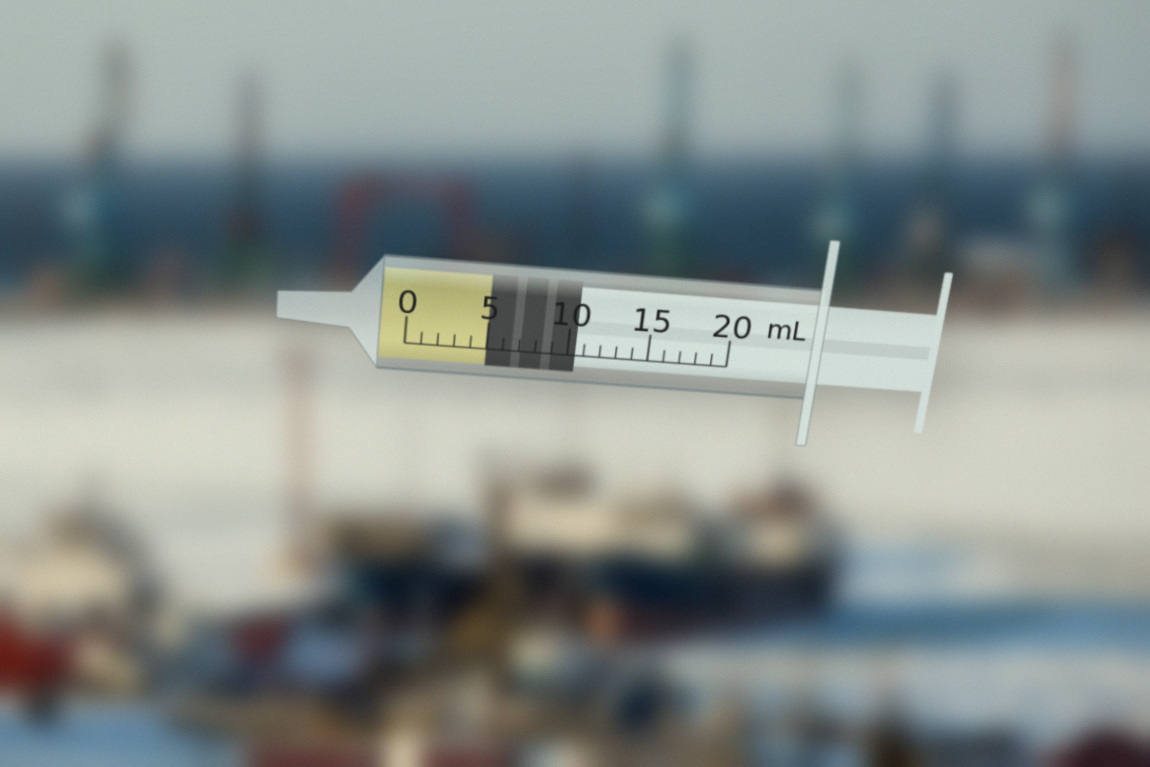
5 mL
